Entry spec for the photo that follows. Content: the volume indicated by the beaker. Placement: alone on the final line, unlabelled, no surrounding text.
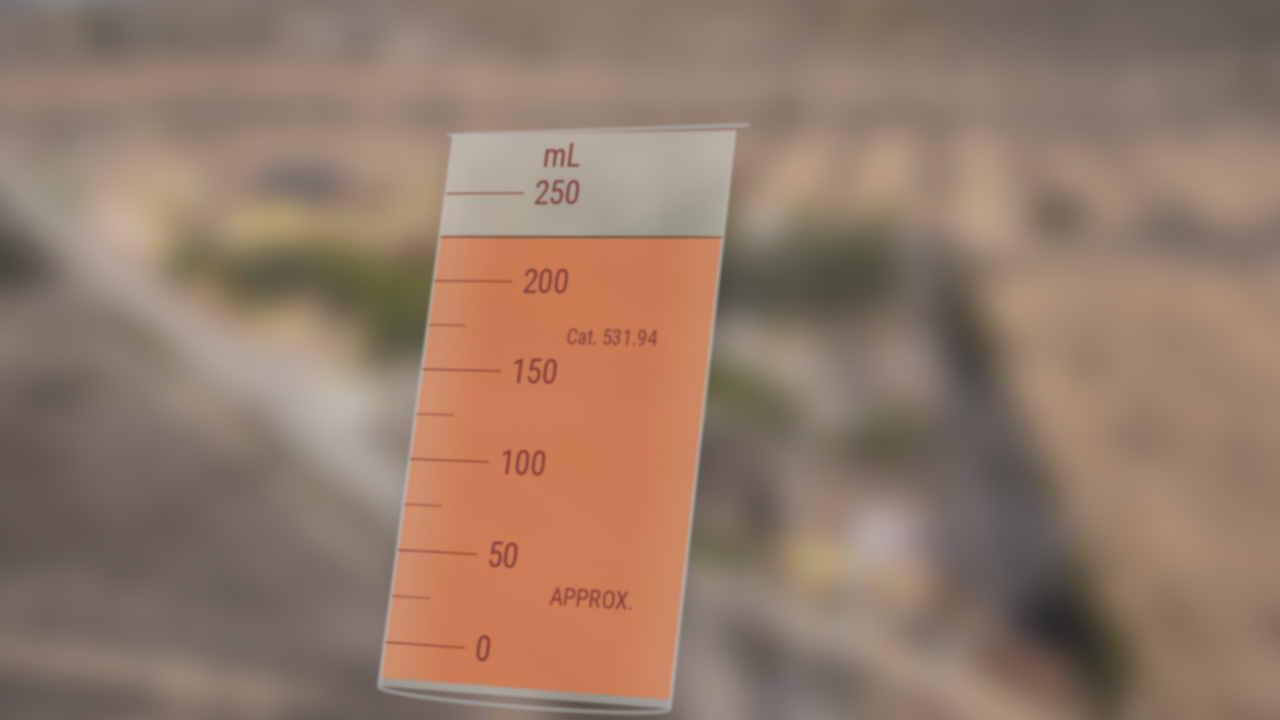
225 mL
